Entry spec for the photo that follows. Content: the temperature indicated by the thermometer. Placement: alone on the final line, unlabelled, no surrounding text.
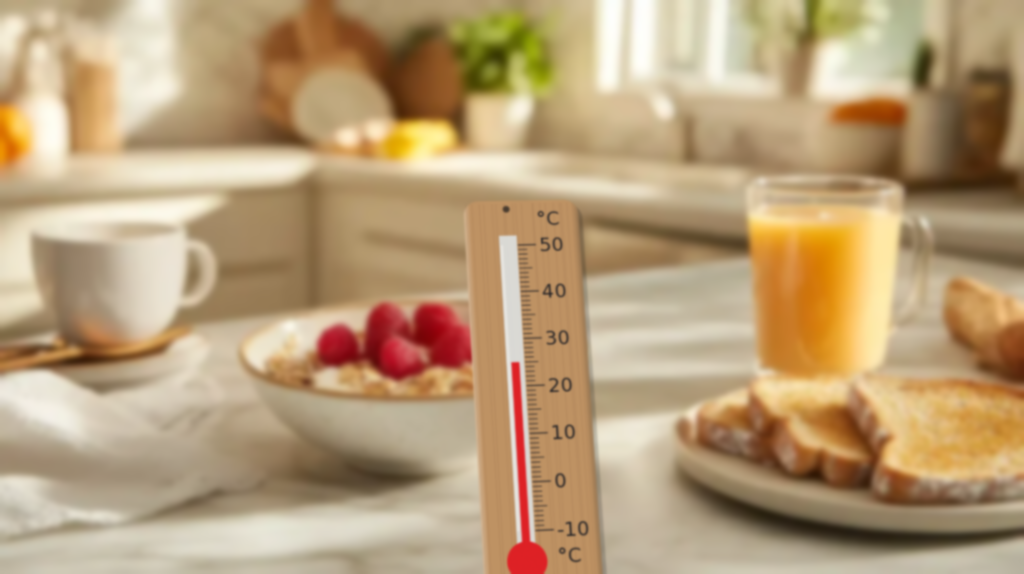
25 °C
